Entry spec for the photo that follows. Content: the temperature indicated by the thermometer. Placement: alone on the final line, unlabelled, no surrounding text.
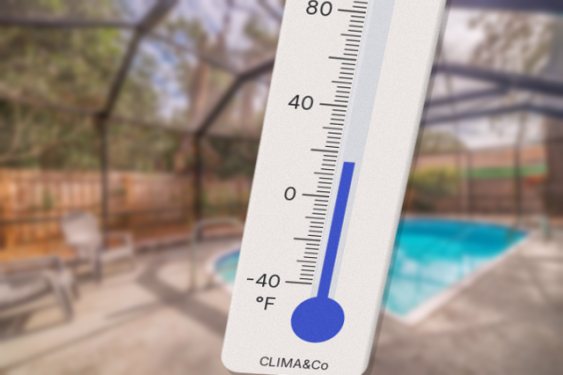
16 °F
